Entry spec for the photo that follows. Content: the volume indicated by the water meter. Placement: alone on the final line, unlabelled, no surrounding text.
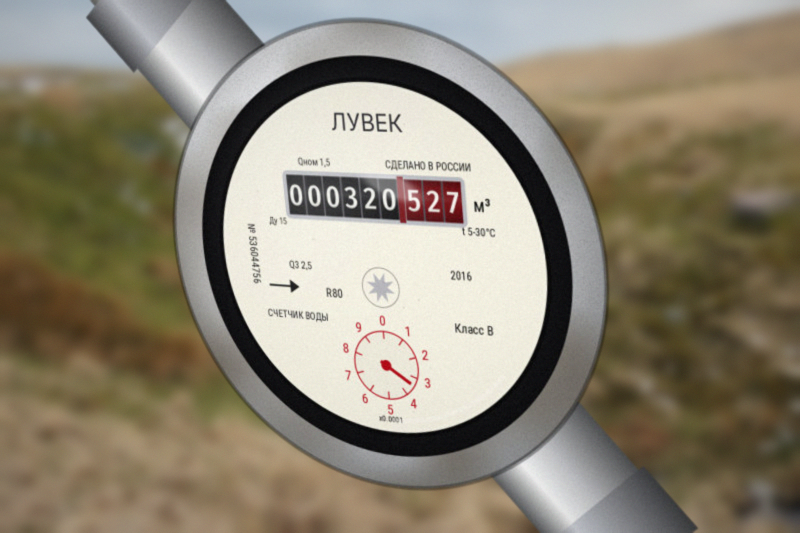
320.5273 m³
